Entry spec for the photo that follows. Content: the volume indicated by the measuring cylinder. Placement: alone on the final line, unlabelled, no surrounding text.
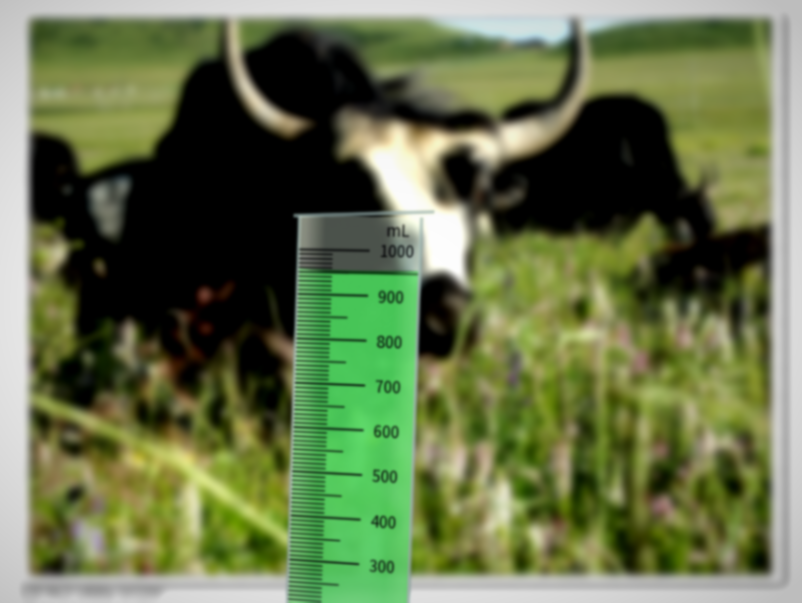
950 mL
